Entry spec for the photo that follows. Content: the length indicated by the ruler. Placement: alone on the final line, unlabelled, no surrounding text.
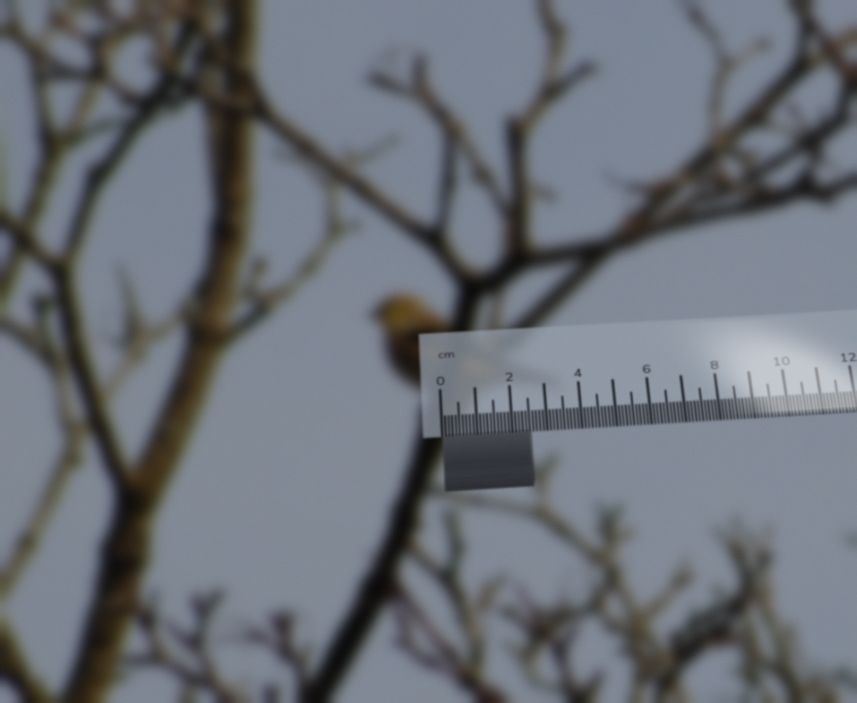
2.5 cm
